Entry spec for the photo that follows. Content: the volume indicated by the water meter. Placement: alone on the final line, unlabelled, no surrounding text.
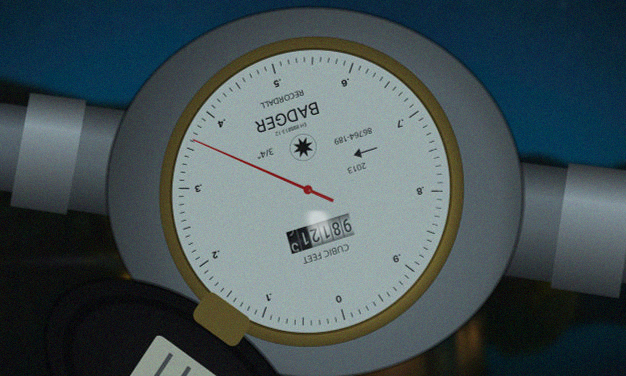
981215.36 ft³
